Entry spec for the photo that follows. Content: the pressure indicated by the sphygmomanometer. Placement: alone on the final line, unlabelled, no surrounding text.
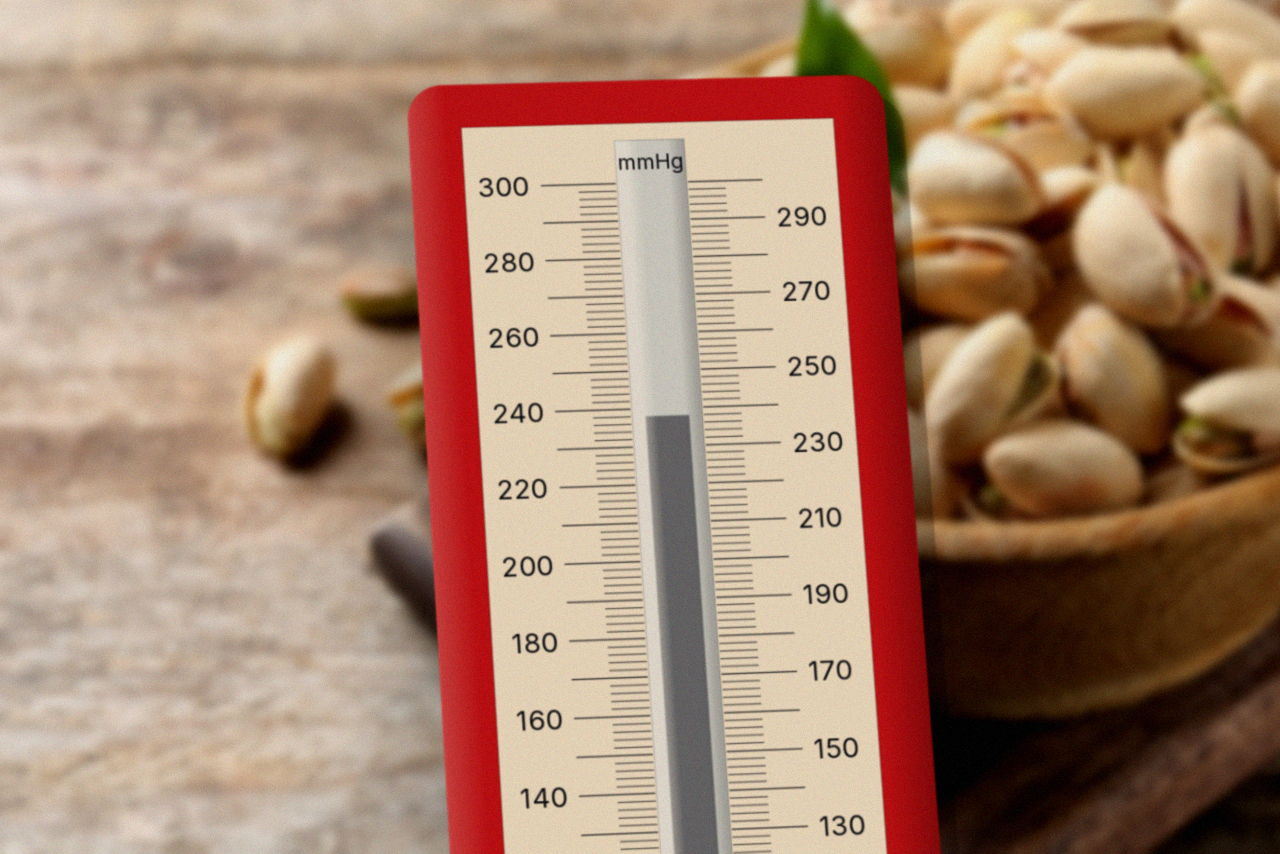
238 mmHg
